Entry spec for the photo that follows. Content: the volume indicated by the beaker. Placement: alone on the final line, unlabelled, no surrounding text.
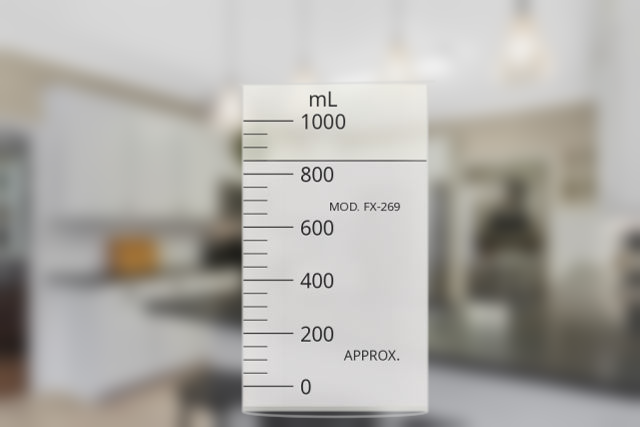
850 mL
